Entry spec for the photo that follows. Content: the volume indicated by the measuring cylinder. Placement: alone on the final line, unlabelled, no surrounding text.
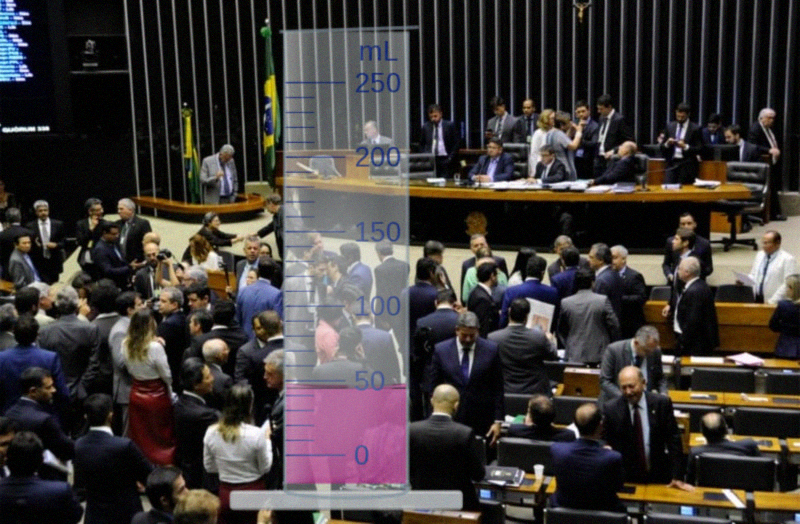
45 mL
